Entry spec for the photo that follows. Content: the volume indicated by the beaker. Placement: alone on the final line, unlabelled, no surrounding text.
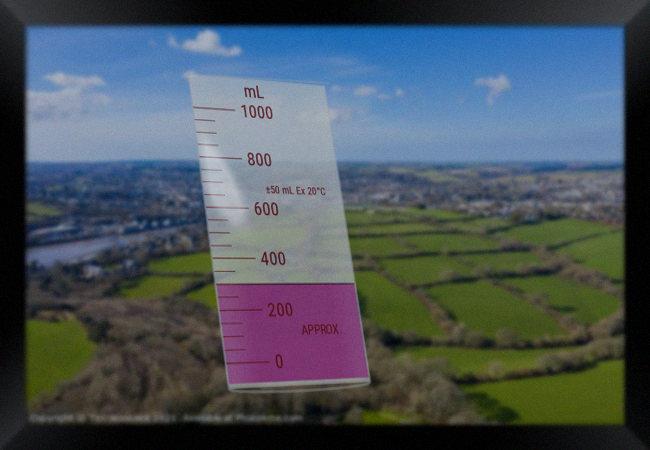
300 mL
